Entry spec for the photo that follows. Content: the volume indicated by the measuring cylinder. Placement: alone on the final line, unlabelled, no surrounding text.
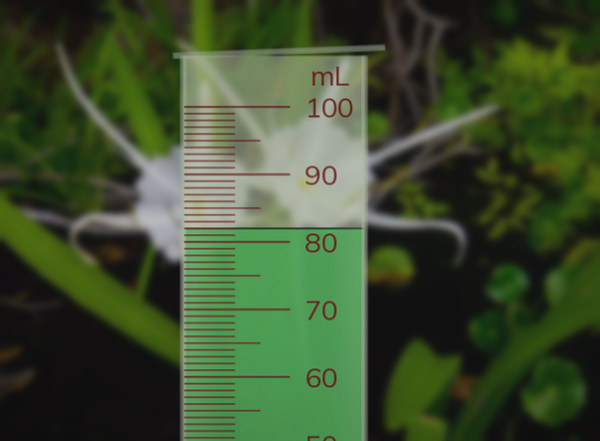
82 mL
